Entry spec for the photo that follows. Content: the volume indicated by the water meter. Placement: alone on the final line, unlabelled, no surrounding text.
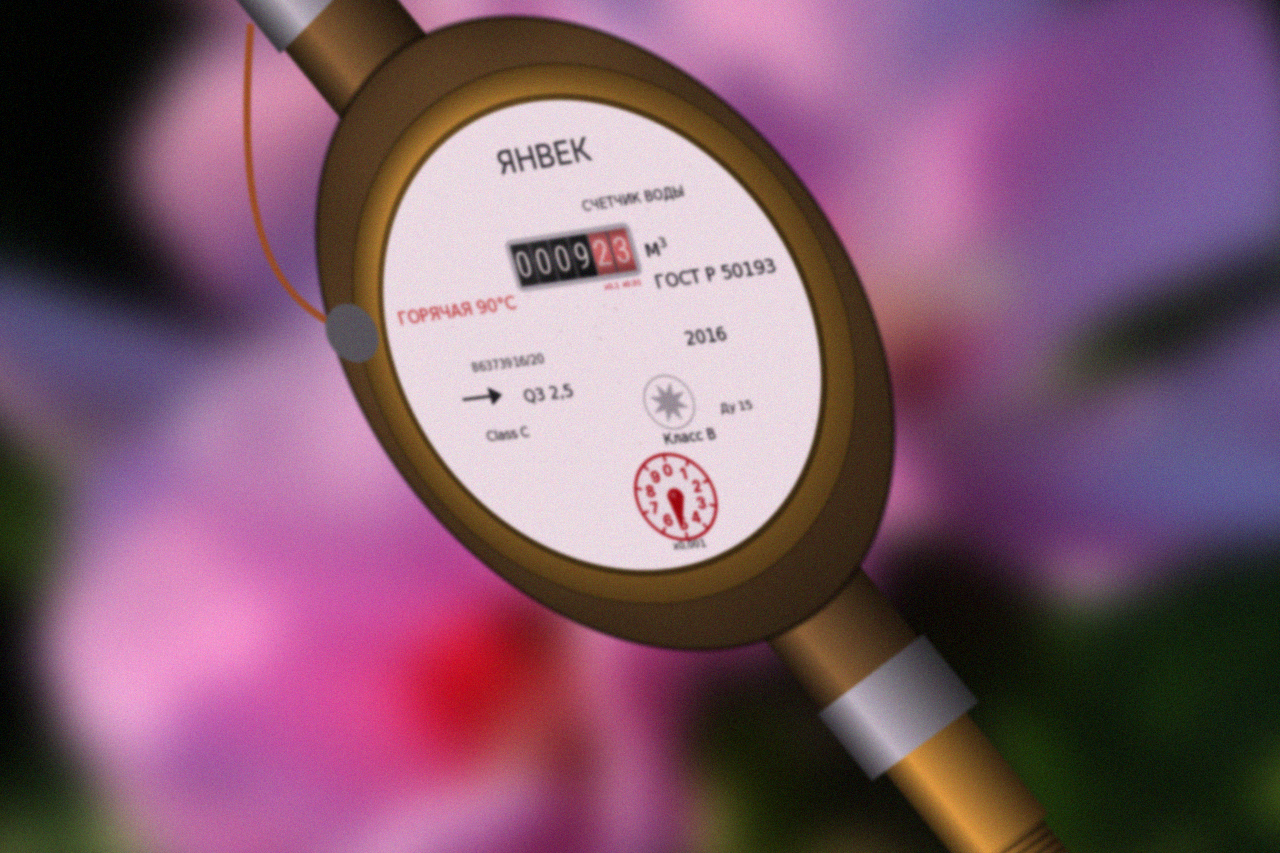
9.235 m³
